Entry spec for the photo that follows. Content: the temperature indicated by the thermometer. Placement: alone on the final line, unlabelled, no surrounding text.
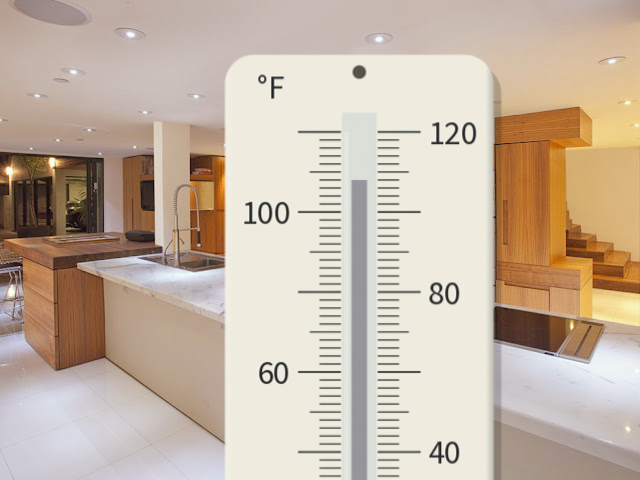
108 °F
